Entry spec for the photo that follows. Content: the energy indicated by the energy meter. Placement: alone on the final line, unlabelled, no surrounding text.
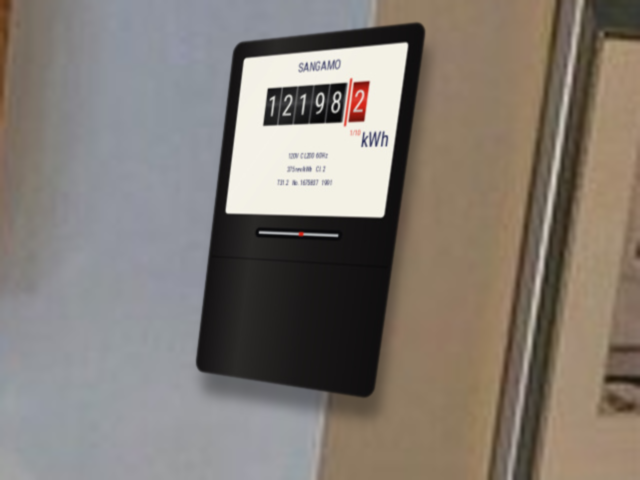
12198.2 kWh
